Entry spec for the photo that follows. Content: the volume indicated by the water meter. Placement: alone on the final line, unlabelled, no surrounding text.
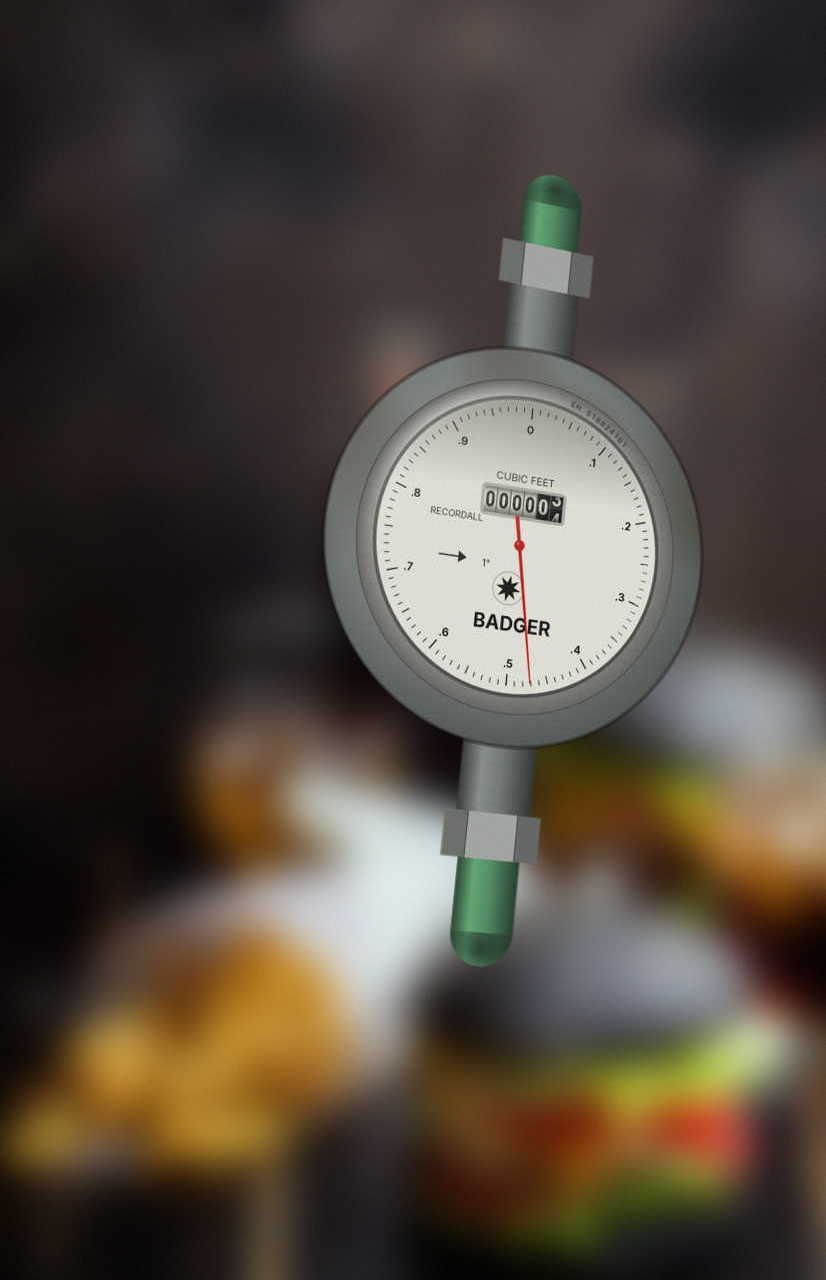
3.47 ft³
